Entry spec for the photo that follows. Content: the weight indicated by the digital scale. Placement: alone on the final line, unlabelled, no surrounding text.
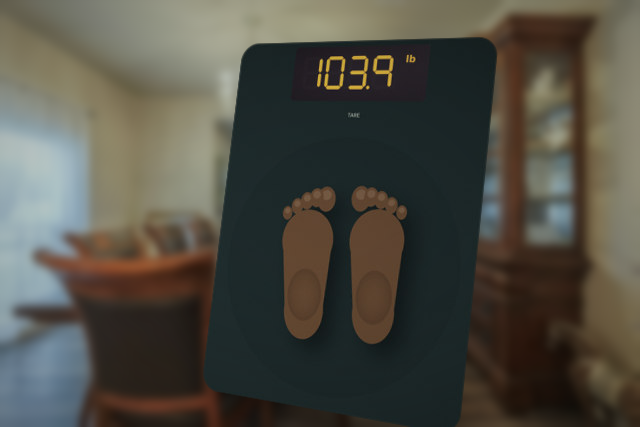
103.9 lb
